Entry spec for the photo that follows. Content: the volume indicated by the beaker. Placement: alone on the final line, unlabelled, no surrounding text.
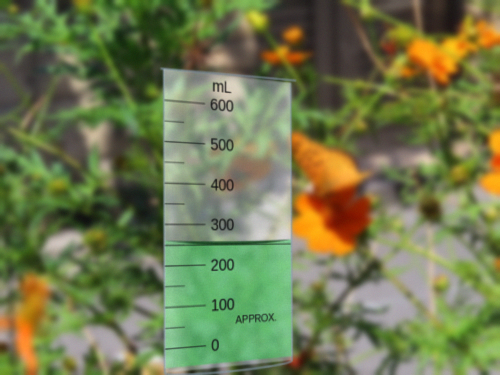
250 mL
